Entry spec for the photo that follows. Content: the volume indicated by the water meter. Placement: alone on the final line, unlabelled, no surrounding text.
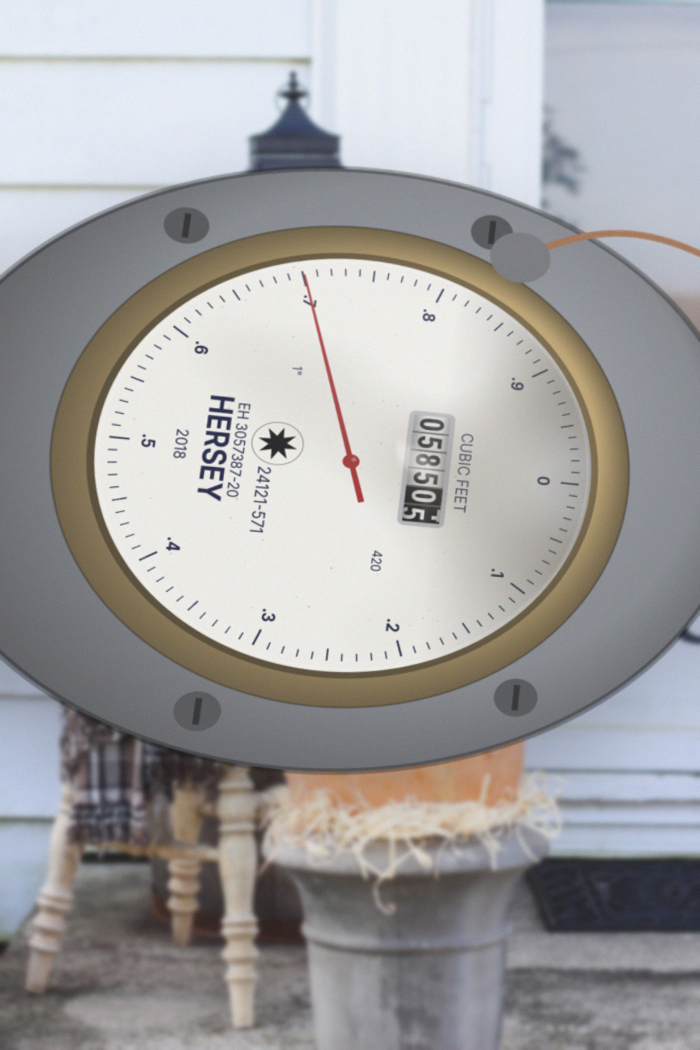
58504.70 ft³
